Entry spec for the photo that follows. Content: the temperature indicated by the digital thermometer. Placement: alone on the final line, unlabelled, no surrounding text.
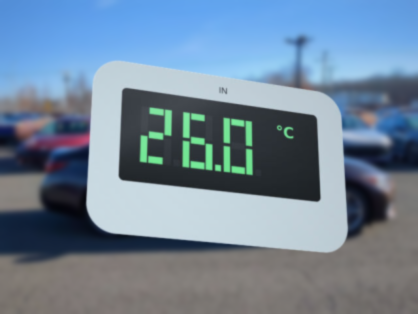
26.0 °C
